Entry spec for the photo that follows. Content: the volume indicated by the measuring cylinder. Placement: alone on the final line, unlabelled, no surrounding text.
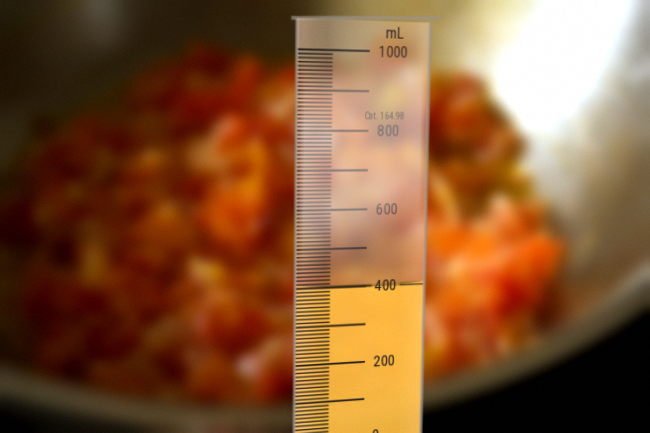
400 mL
